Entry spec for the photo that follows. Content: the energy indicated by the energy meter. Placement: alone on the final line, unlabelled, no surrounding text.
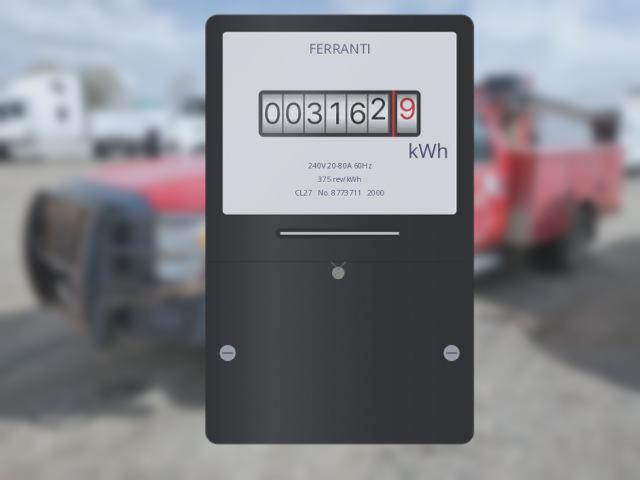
3162.9 kWh
